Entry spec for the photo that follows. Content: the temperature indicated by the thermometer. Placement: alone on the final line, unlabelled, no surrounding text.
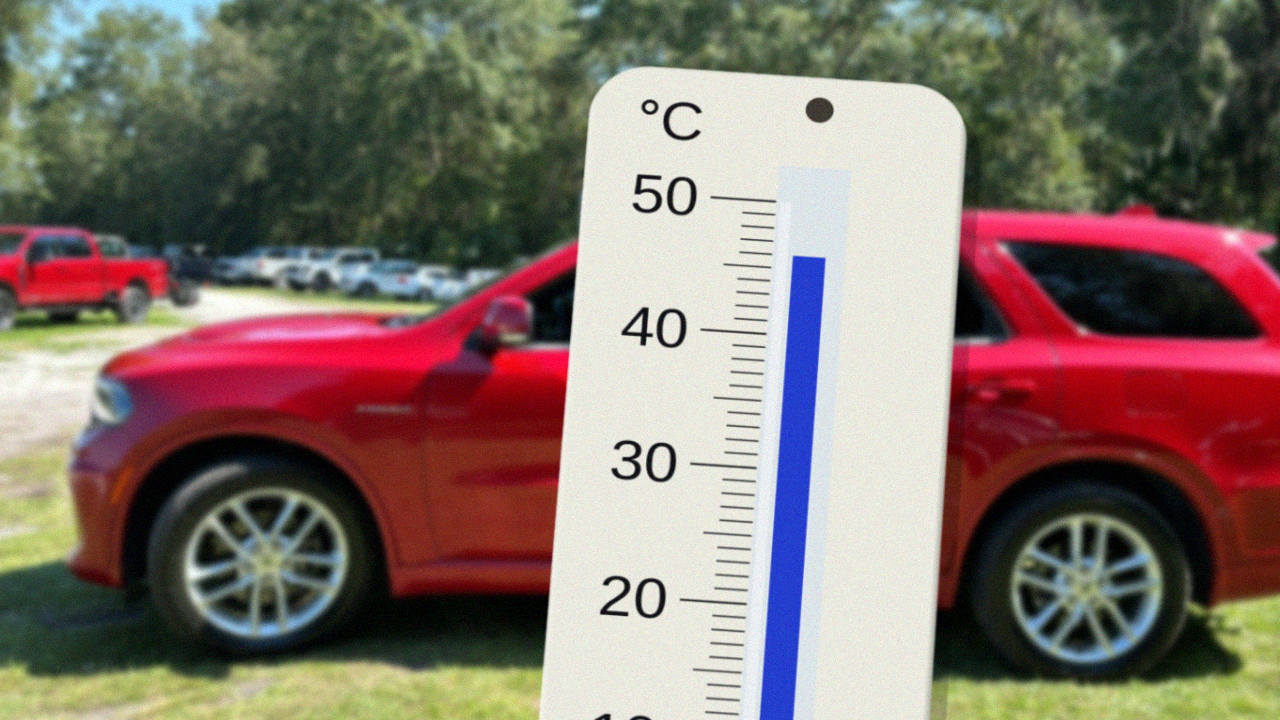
46 °C
